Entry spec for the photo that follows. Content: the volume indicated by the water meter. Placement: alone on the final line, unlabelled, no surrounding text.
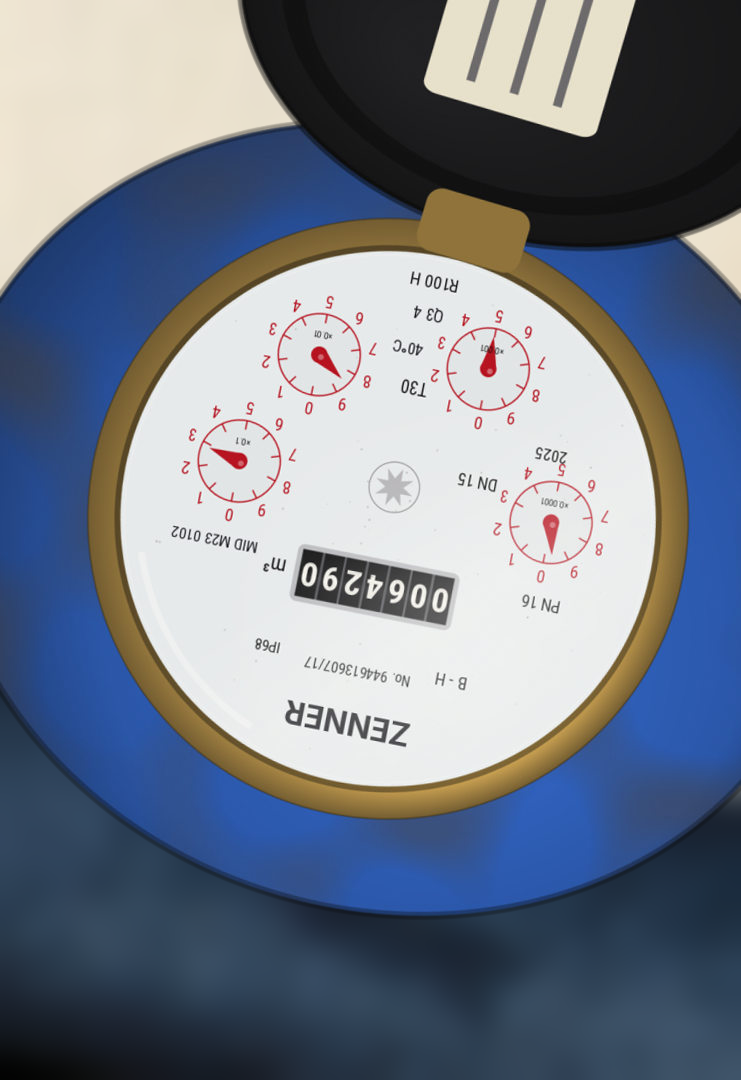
64290.2849 m³
